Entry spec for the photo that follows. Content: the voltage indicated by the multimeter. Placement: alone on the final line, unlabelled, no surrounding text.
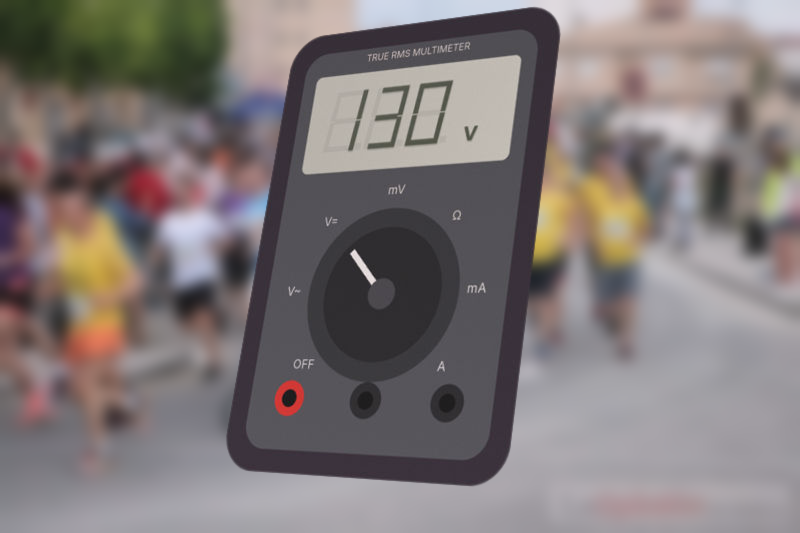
130 V
